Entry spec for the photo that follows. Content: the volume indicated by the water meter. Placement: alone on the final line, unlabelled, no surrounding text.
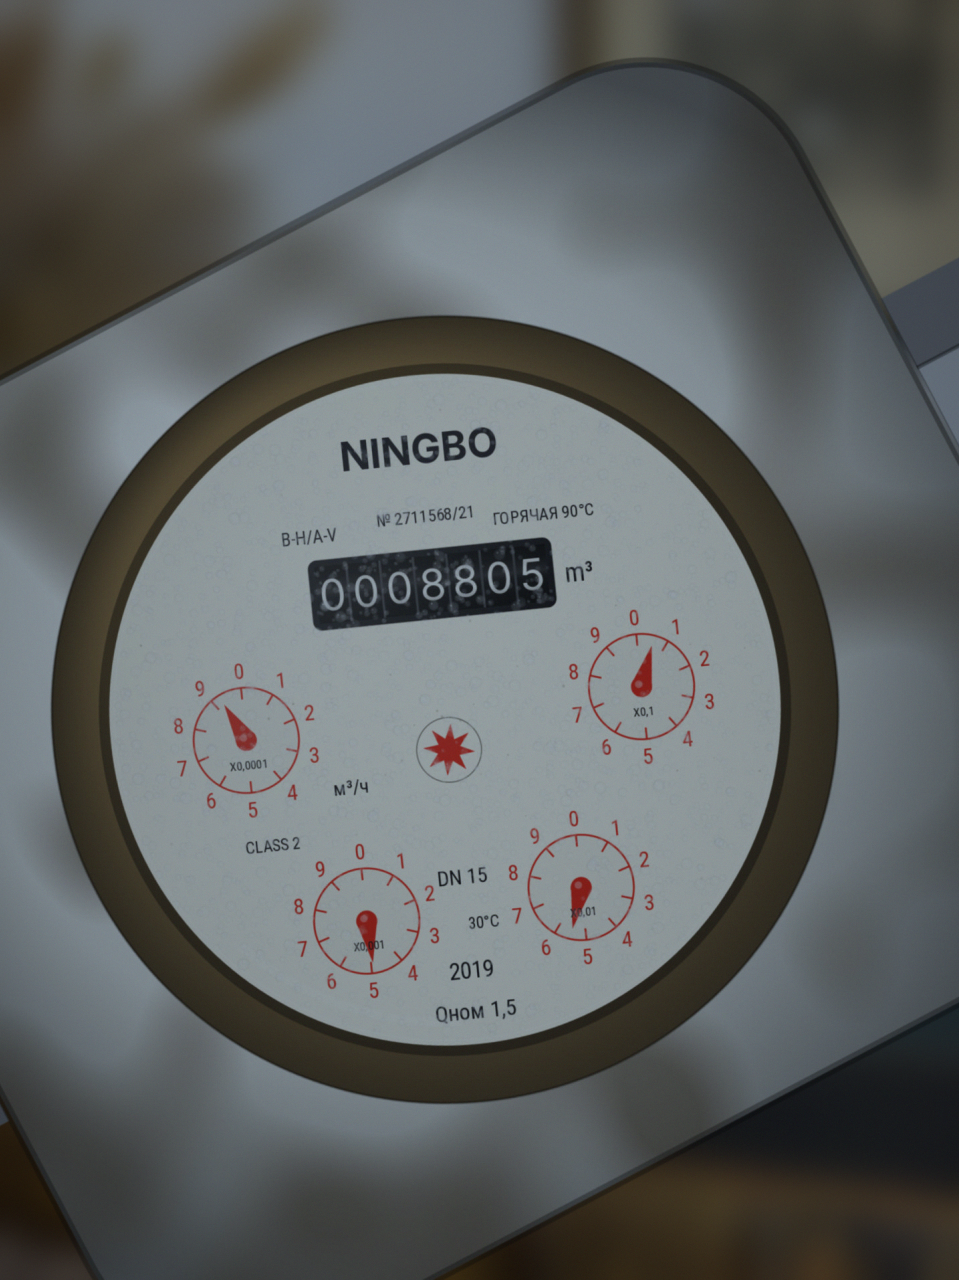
8805.0549 m³
